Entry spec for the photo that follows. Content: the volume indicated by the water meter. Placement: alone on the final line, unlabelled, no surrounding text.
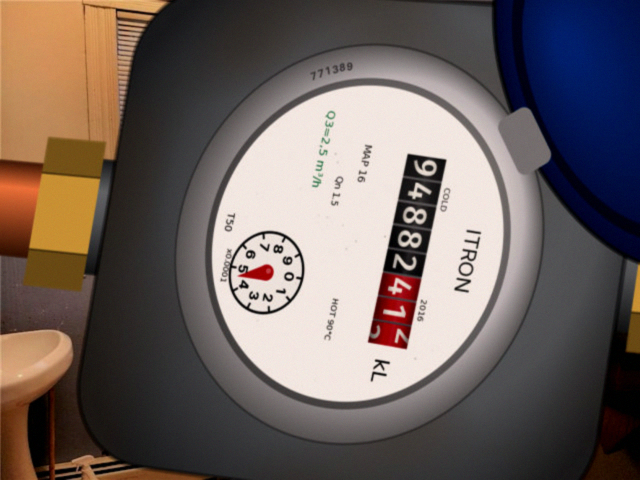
94882.4124 kL
